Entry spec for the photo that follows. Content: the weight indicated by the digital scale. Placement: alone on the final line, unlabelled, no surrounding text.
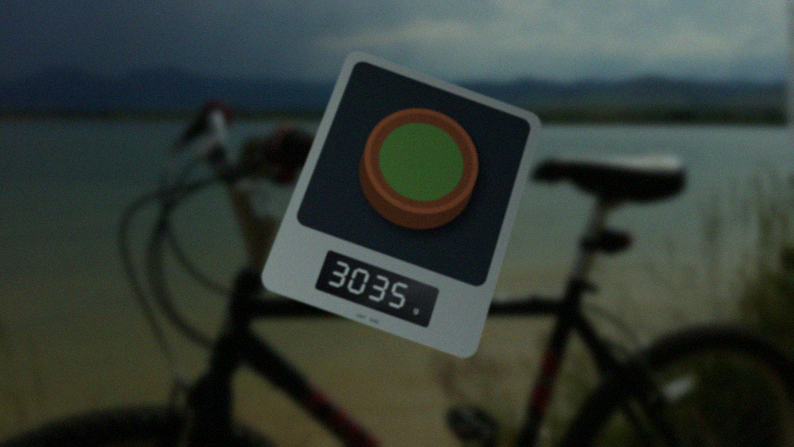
3035 g
